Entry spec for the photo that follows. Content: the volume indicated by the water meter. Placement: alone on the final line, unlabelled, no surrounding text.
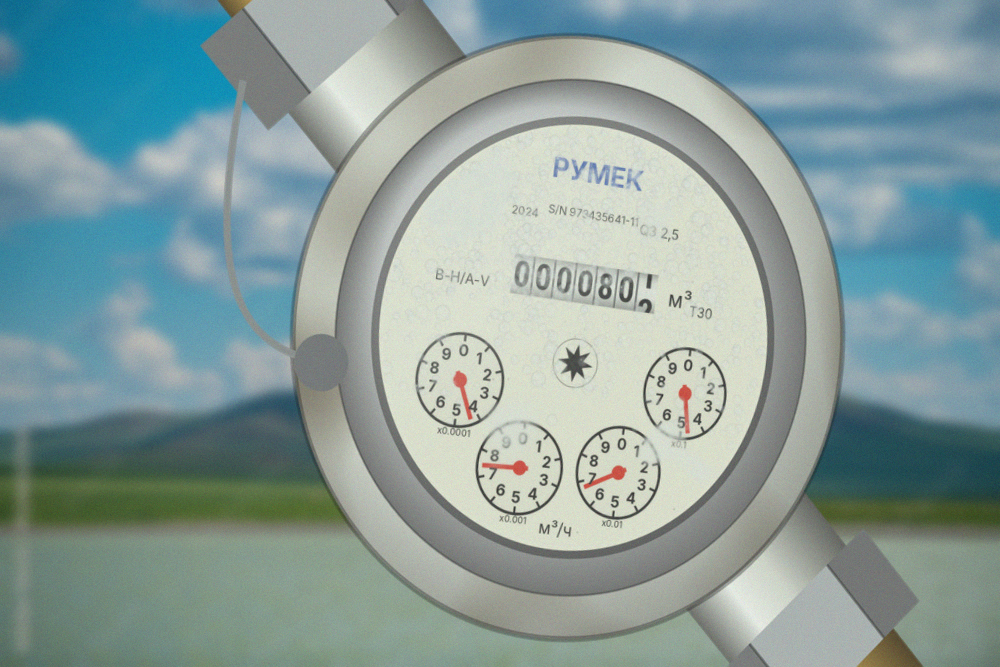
801.4674 m³
